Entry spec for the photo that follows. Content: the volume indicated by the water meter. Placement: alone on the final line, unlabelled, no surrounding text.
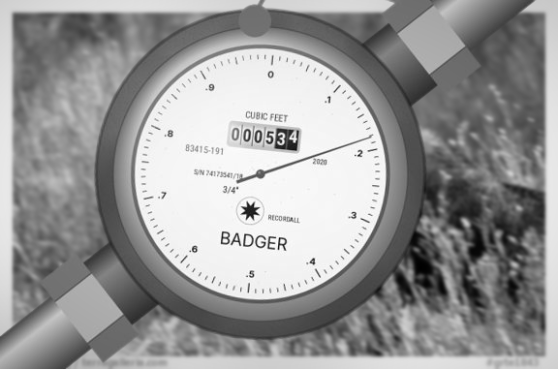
534.18 ft³
